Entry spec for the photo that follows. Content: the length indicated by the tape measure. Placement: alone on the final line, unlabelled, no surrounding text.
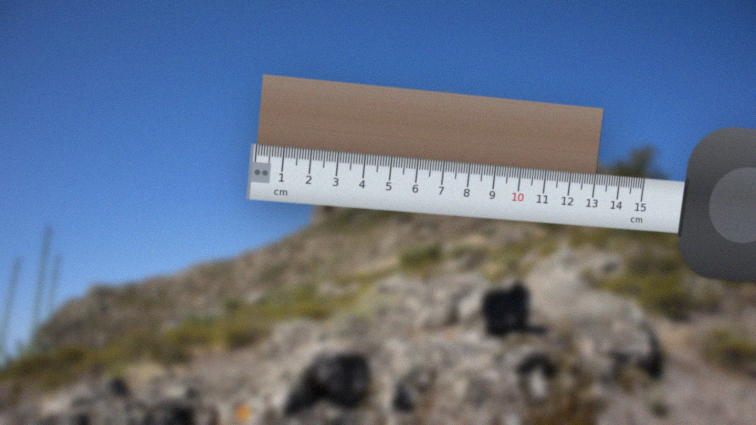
13 cm
